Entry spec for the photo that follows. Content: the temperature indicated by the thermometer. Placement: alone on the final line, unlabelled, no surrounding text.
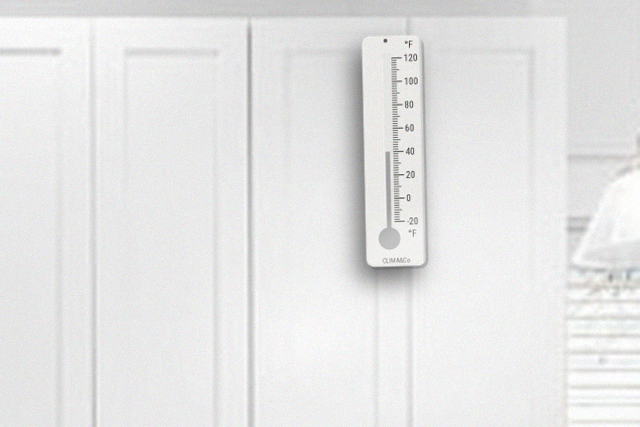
40 °F
